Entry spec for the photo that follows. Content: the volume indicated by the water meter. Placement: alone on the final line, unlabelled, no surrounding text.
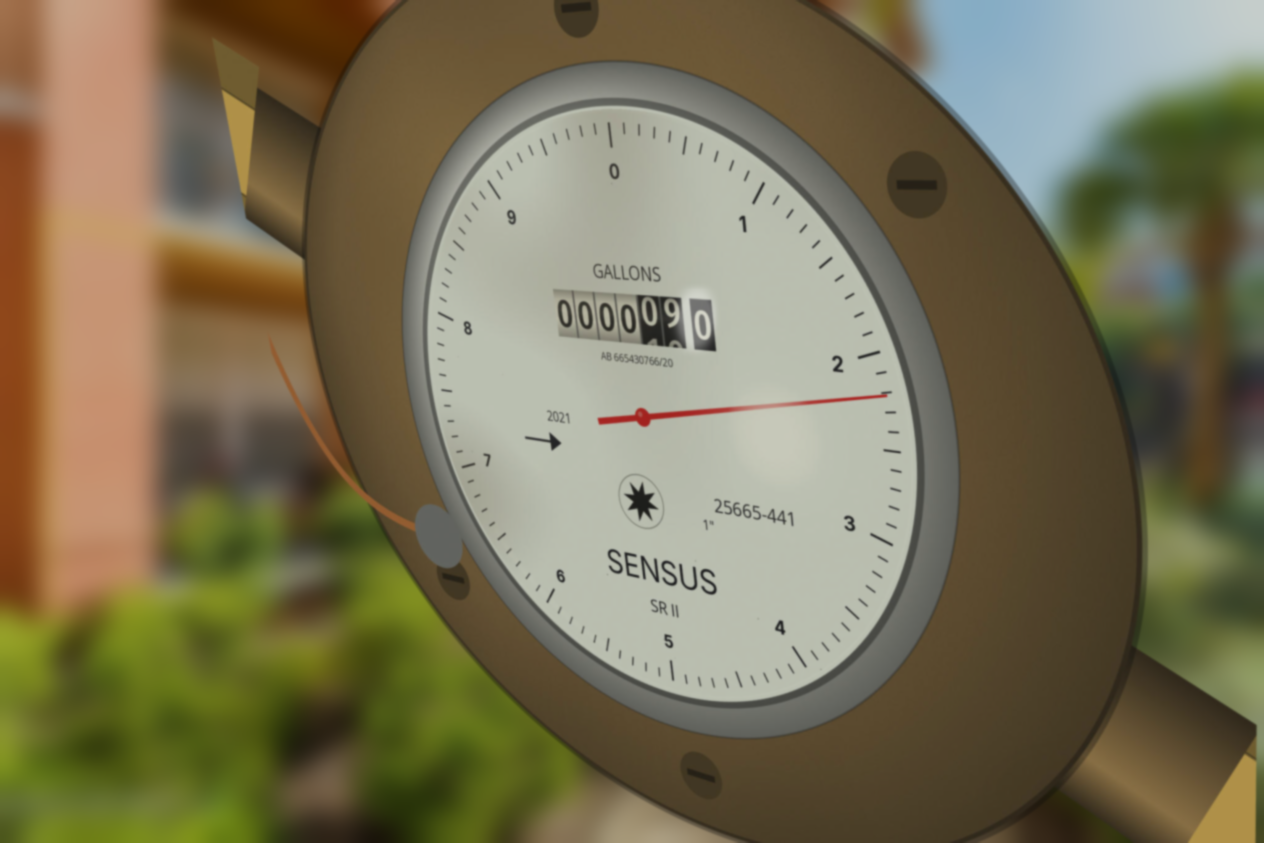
92.2 gal
